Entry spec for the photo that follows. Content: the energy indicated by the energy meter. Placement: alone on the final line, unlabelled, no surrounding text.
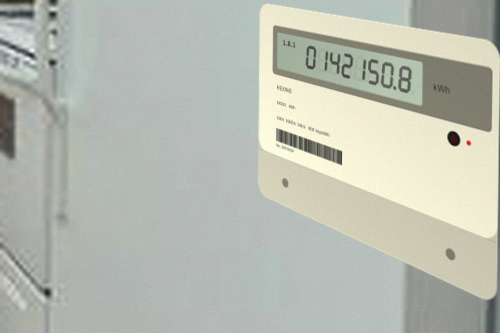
142150.8 kWh
